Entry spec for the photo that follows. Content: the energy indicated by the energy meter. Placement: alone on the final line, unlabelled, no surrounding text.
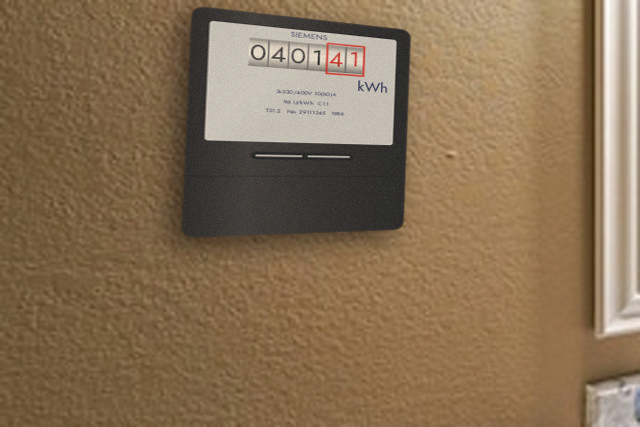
401.41 kWh
